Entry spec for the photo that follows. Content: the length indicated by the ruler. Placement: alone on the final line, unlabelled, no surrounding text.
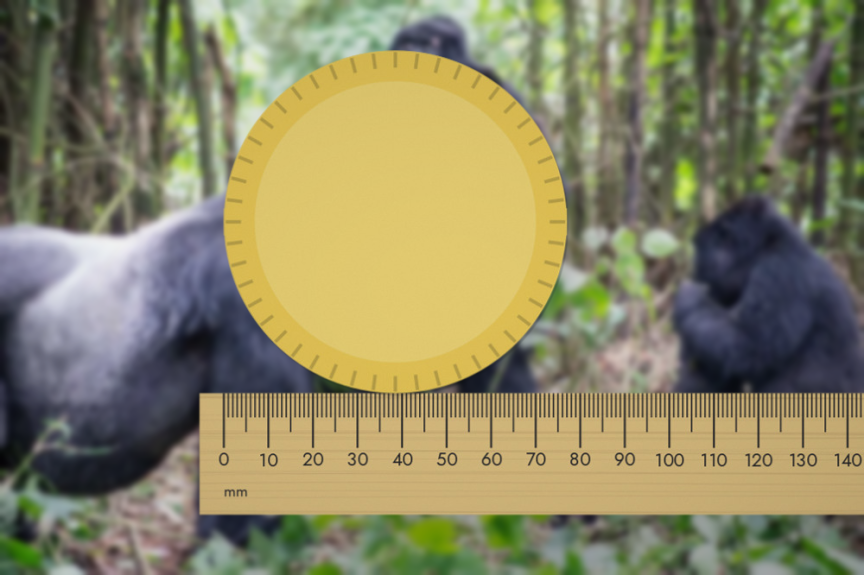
77 mm
